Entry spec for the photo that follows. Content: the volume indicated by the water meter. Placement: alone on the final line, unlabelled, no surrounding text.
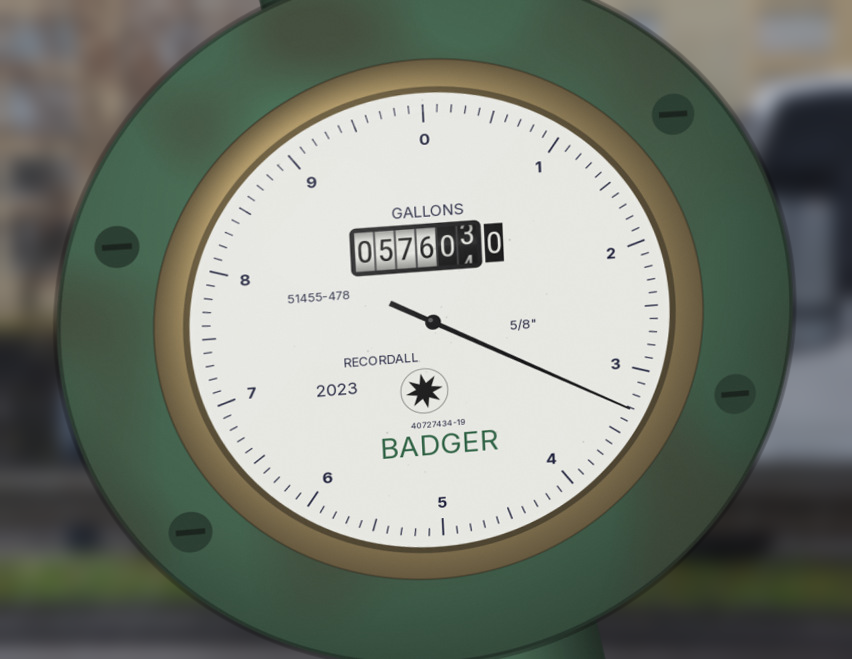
576033.3 gal
